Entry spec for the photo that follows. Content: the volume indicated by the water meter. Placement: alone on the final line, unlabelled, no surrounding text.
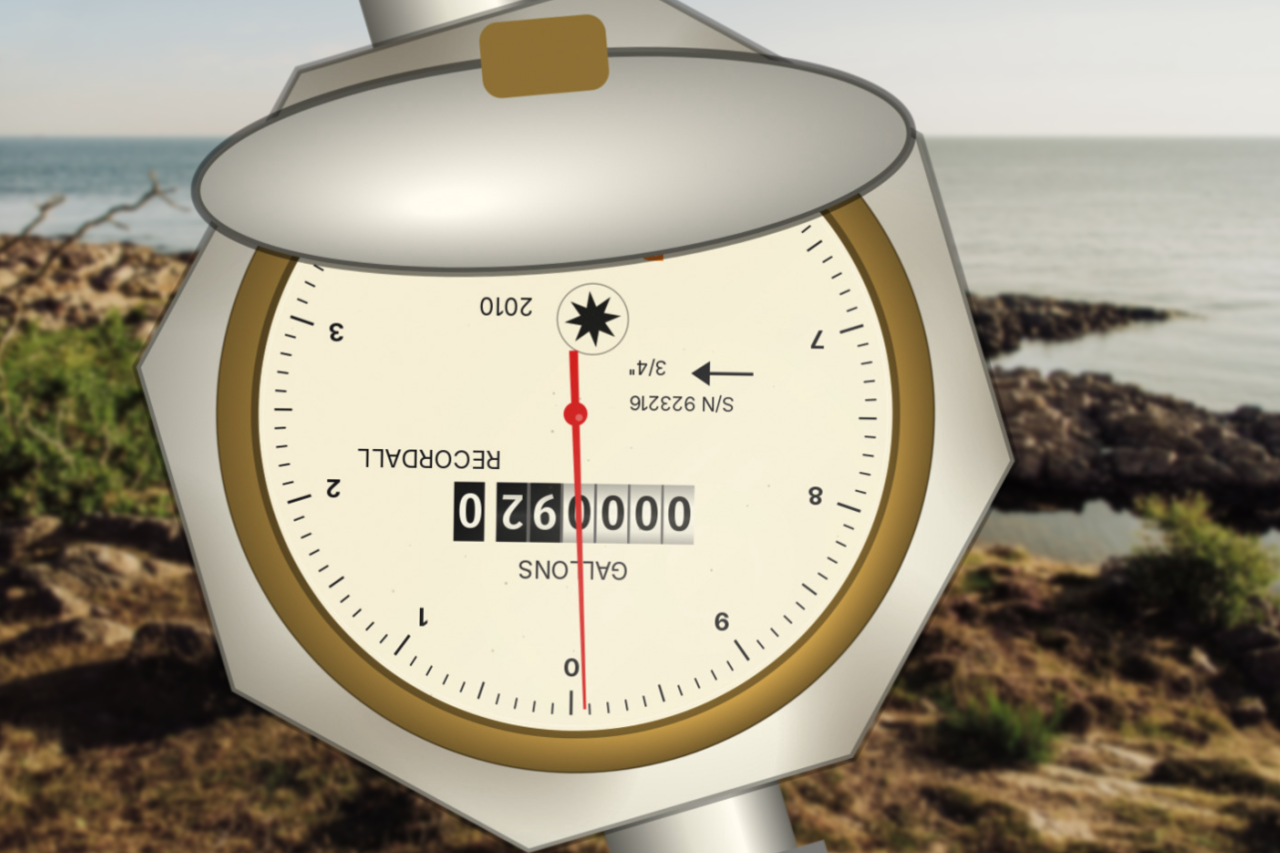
919.9 gal
